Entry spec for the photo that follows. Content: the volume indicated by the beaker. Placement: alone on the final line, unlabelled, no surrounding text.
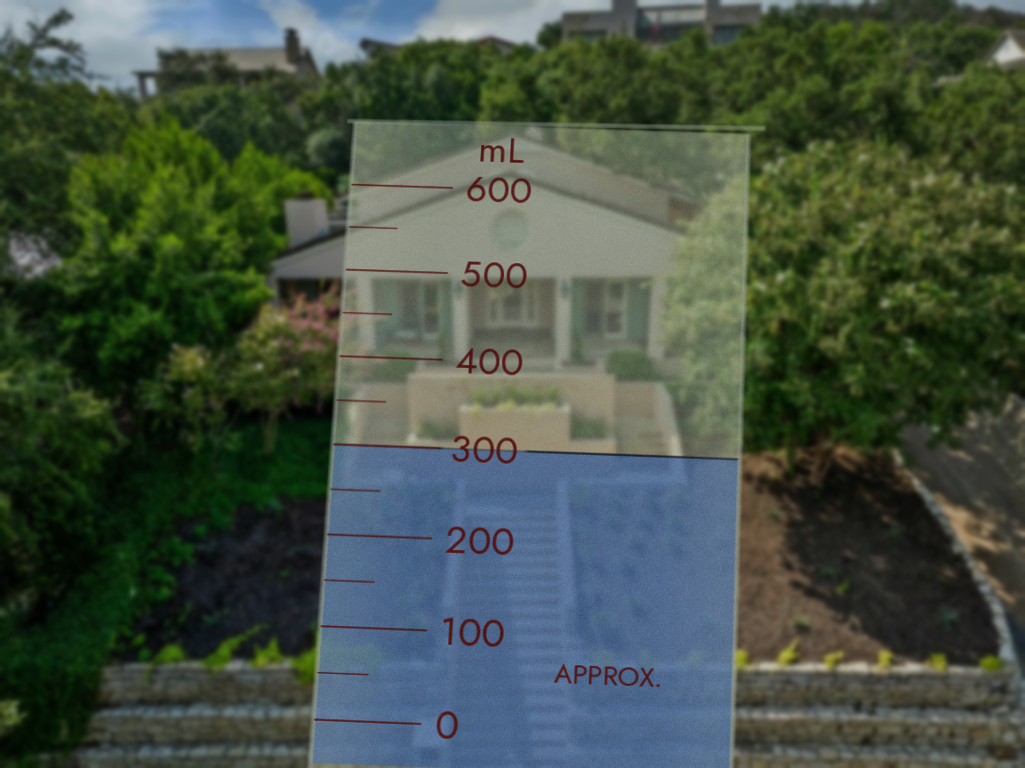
300 mL
